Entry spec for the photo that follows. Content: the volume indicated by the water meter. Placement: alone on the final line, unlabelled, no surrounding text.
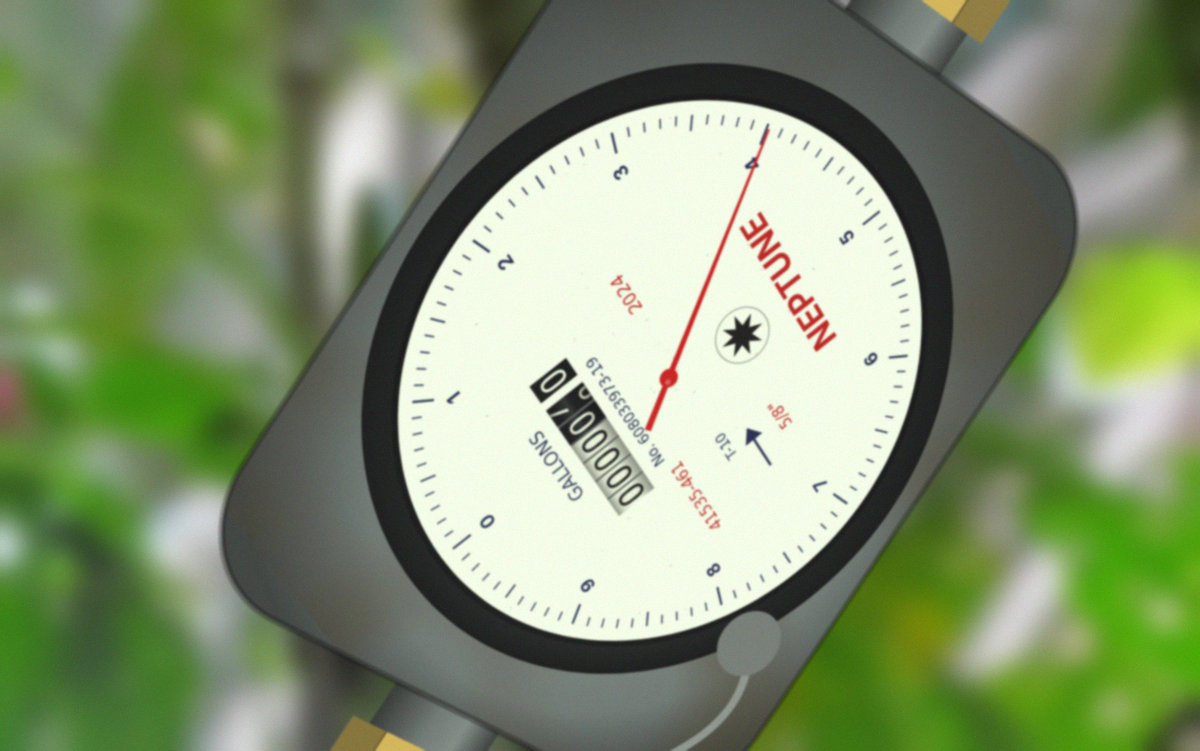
74.0 gal
